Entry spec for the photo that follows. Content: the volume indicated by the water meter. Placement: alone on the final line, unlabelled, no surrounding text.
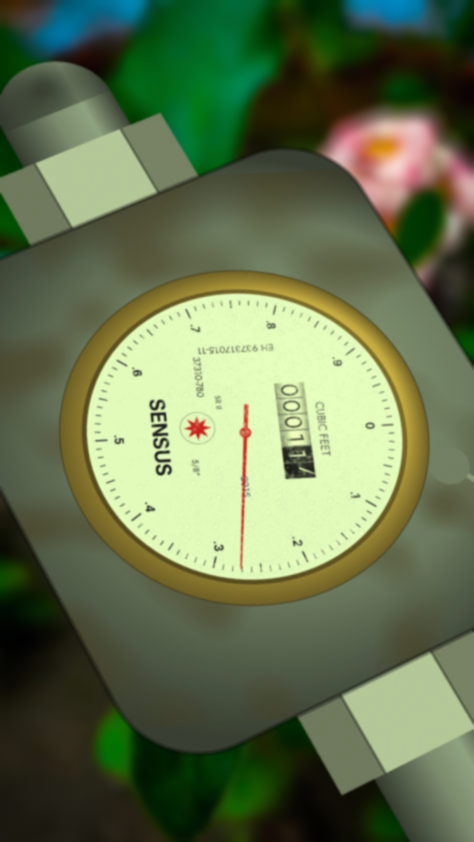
117.27 ft³
